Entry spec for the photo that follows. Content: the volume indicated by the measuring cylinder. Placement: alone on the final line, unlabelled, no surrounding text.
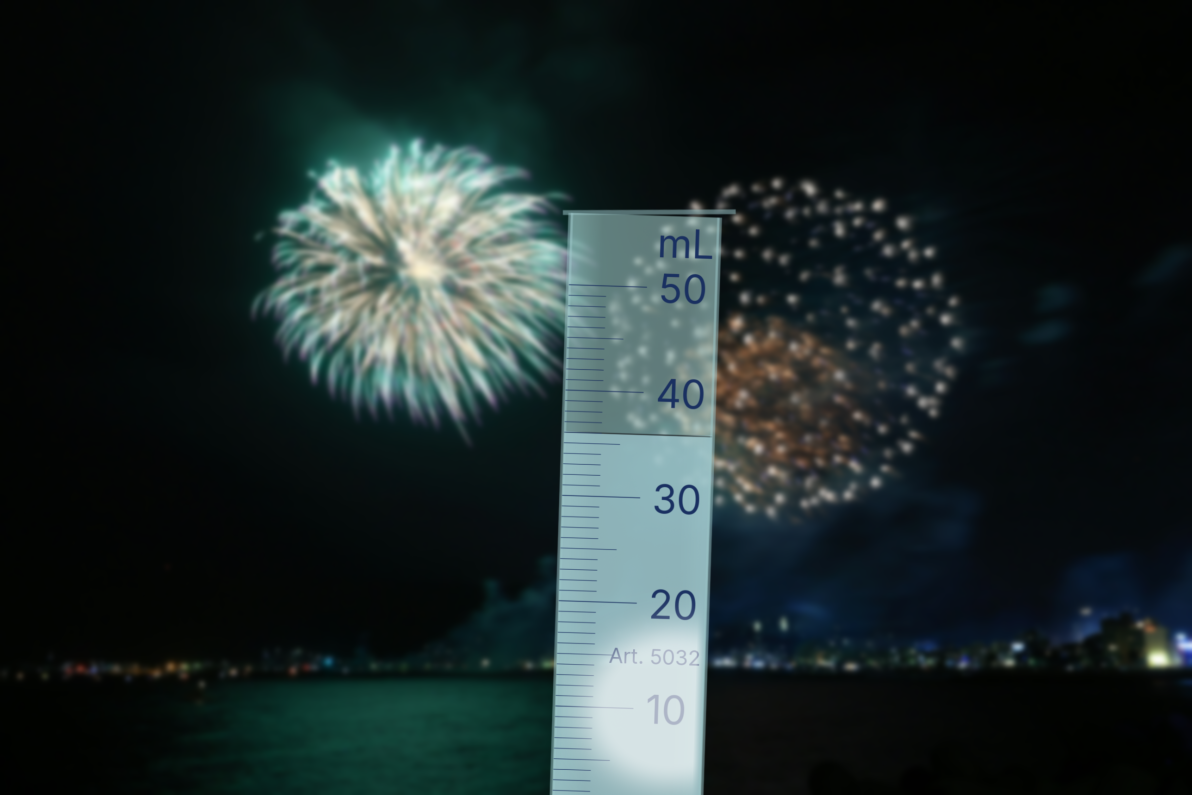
36 mL
